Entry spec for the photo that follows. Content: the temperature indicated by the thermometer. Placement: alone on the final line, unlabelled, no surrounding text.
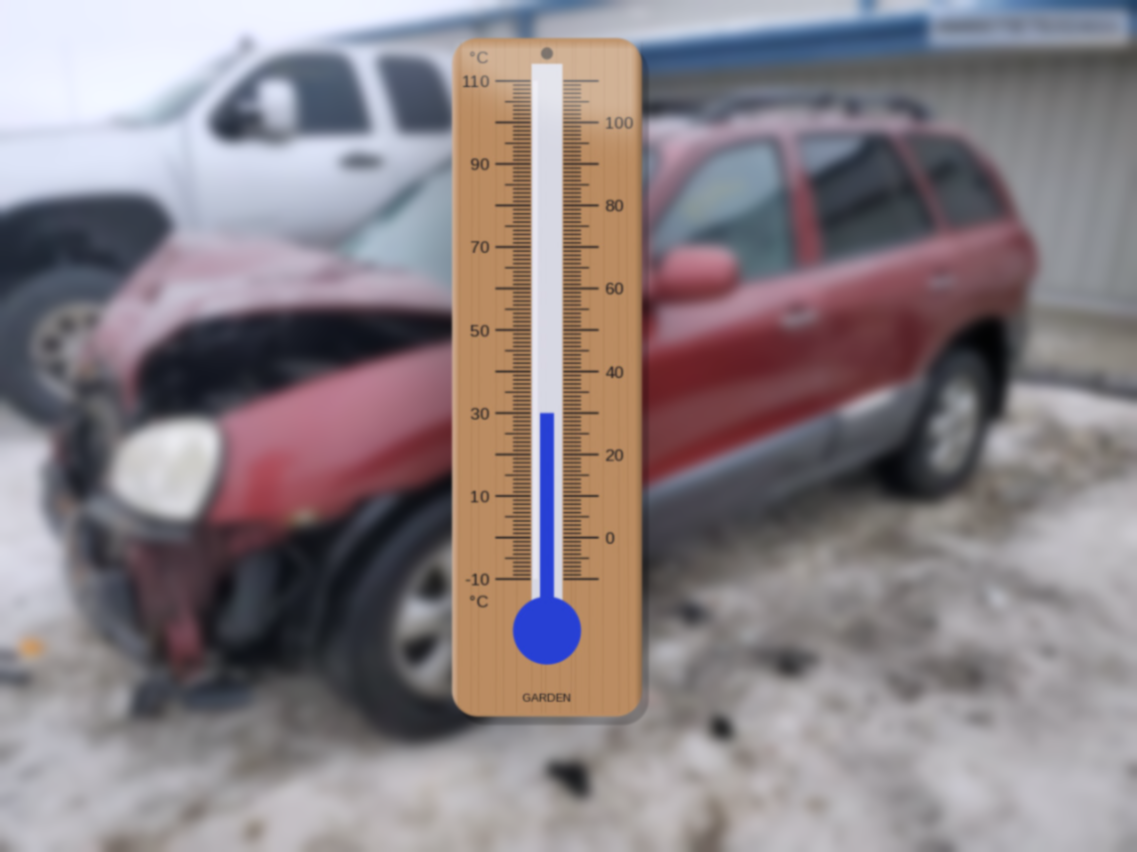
30 °C
